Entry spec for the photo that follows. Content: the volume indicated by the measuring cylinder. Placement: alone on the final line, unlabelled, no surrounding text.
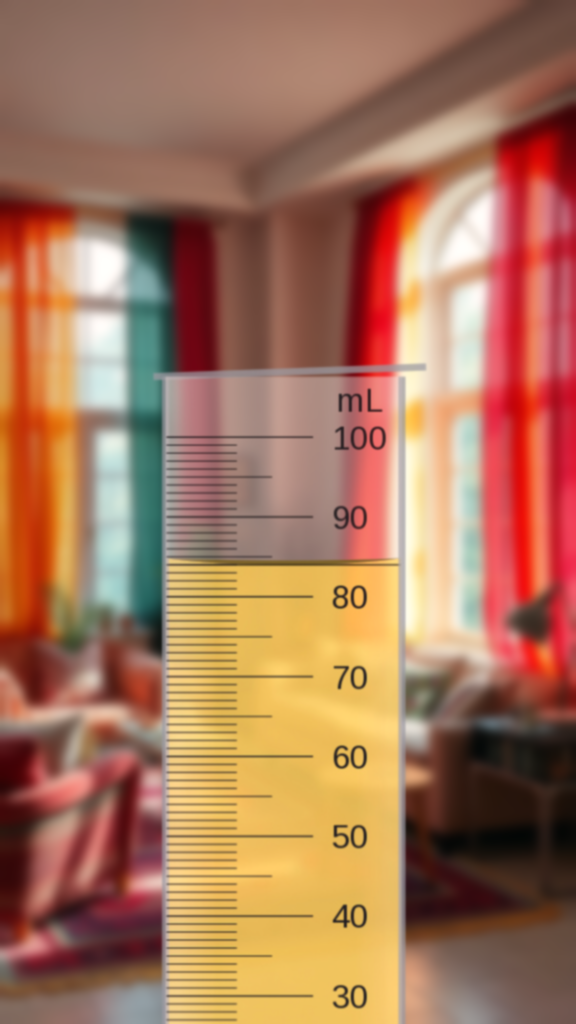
84 mL
